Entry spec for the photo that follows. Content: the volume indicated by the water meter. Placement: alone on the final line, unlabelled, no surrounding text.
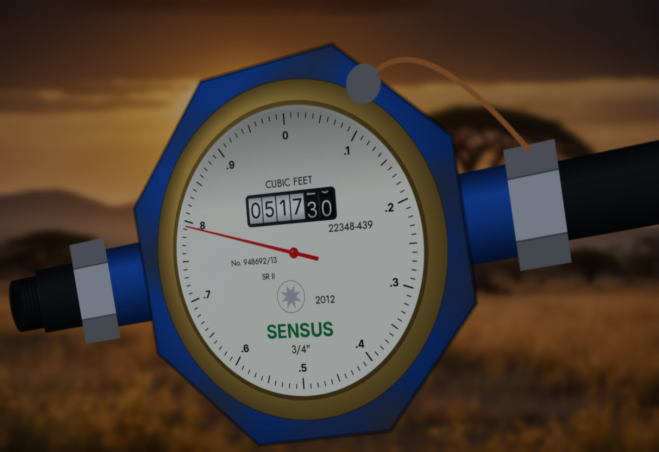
51729.79 ft³
